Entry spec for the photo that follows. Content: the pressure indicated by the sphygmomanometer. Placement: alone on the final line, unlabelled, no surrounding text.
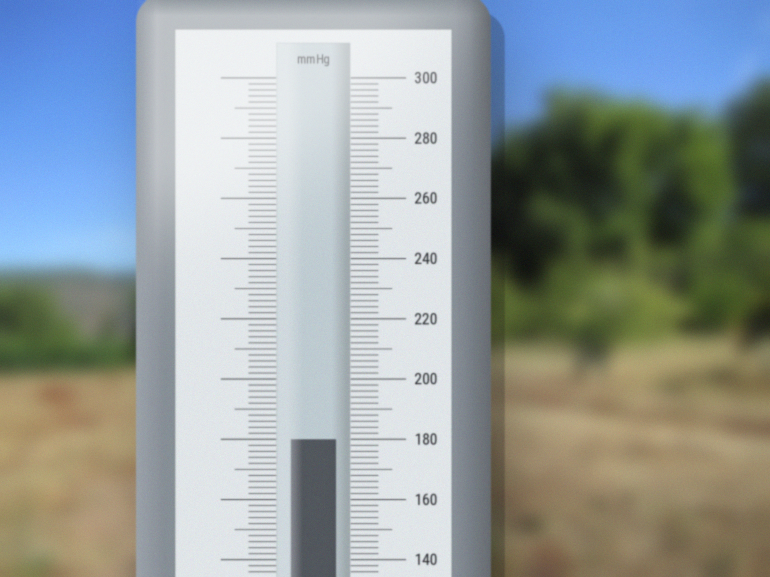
180 mmHg
